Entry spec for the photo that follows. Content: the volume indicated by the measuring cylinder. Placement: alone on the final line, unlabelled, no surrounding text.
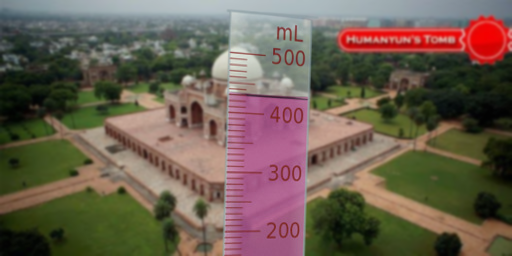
430 mL
